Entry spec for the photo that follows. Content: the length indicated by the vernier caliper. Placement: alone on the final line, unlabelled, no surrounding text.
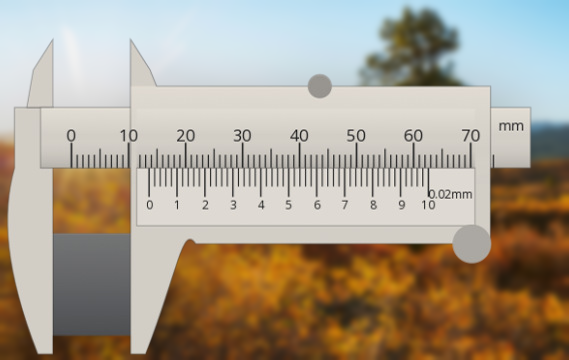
13.6 mm
